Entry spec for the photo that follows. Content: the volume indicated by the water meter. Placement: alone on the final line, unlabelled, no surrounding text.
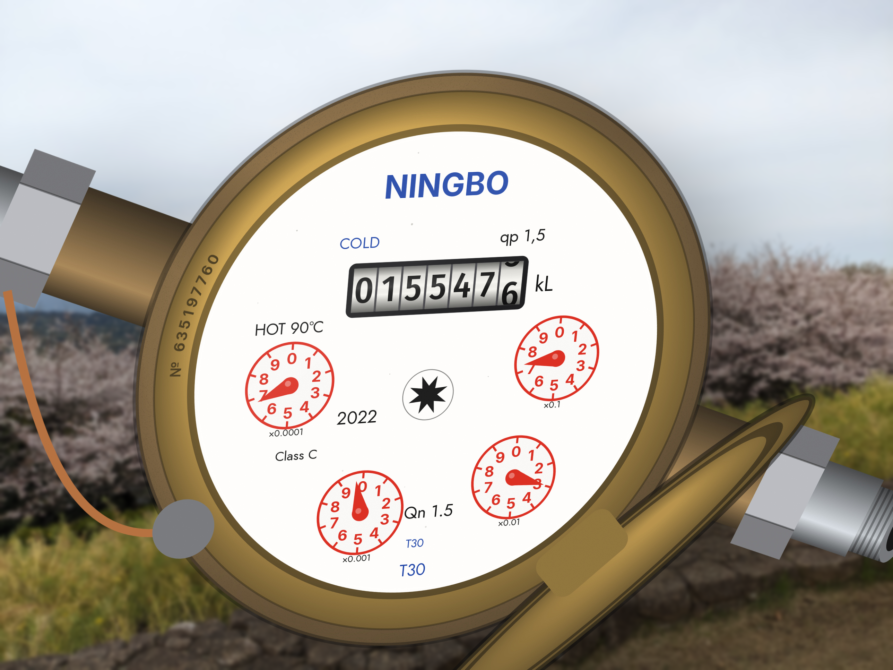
155475.7296 kL
